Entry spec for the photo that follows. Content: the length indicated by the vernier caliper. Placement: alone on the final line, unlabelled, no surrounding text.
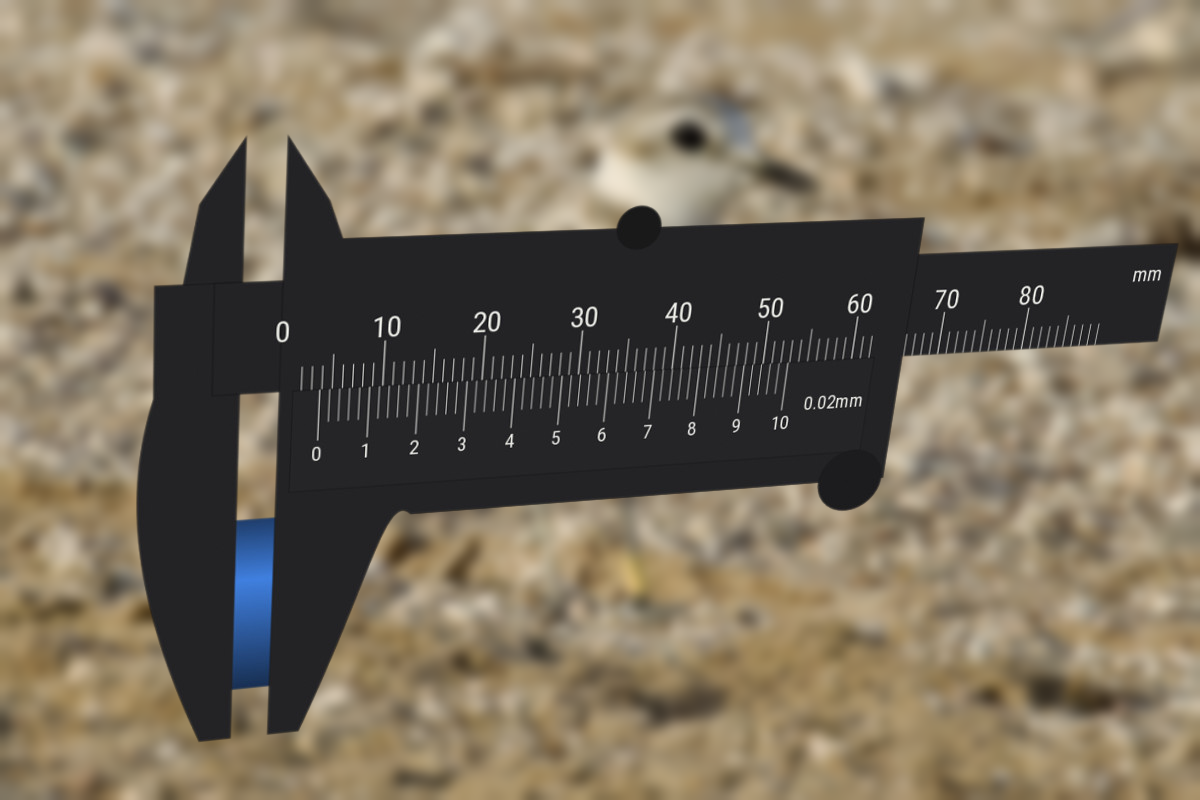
3.8 mm
